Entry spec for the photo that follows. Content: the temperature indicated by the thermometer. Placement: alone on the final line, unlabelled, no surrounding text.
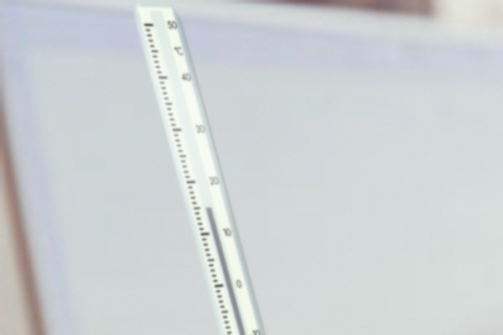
15 °C
